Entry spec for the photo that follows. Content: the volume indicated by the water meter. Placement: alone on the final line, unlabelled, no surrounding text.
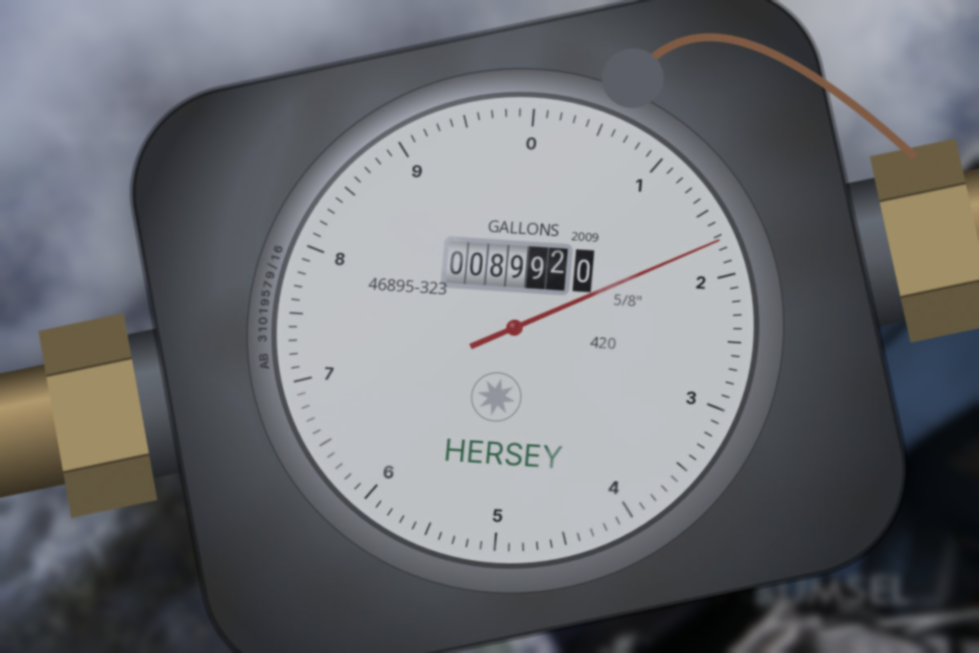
89921.7 gal
